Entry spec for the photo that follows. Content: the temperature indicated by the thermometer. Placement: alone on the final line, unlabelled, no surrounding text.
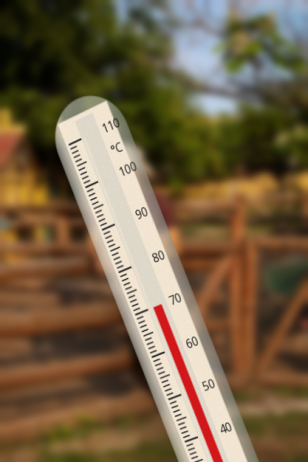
70 °C
